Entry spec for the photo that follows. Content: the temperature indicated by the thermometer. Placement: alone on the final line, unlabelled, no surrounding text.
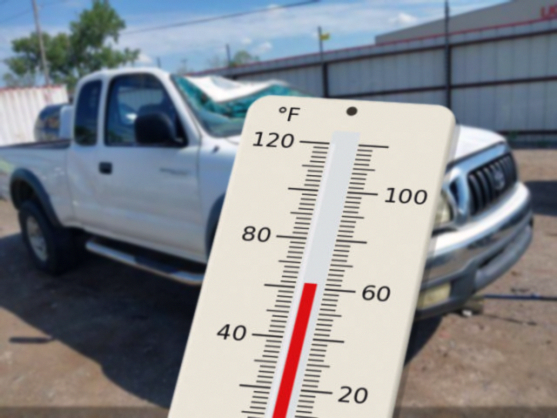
62 °F
